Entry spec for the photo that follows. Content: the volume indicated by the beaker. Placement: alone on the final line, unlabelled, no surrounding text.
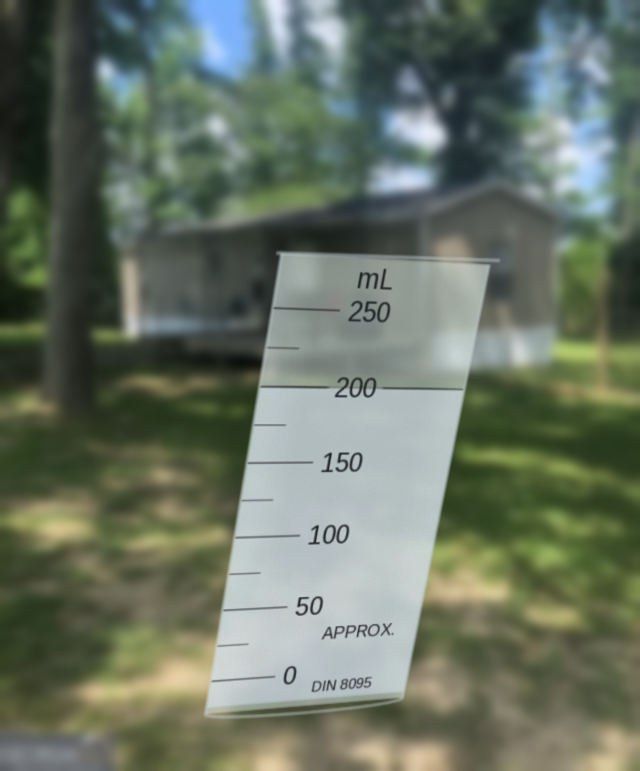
200 mL
